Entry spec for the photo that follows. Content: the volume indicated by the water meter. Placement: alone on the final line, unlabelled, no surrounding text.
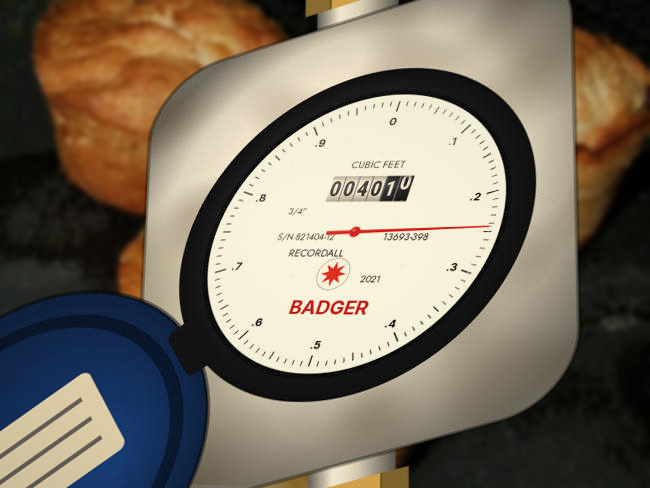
4010.24 ft³
